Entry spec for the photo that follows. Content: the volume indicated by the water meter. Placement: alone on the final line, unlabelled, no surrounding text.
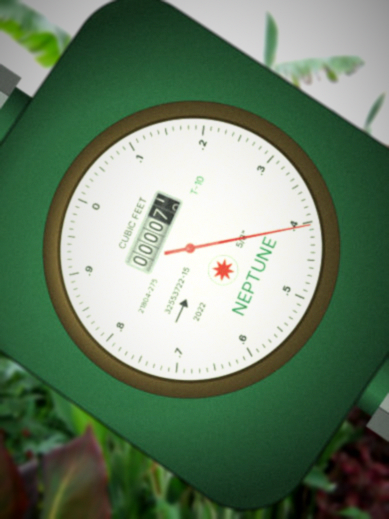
71.40 ft³
